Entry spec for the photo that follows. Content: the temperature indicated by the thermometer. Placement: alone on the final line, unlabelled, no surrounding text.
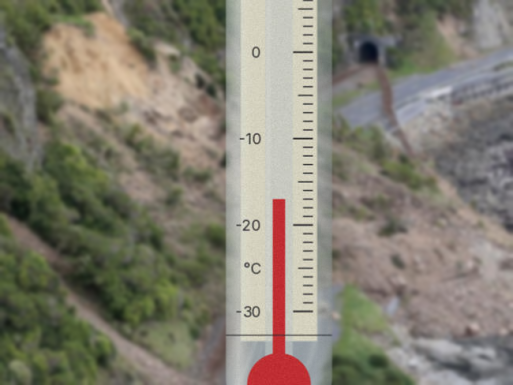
-17 °C
